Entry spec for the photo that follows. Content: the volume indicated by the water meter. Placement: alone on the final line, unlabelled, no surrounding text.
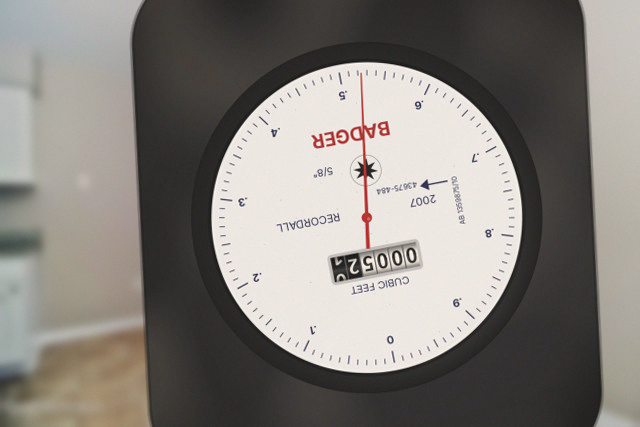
520.52 ft³
